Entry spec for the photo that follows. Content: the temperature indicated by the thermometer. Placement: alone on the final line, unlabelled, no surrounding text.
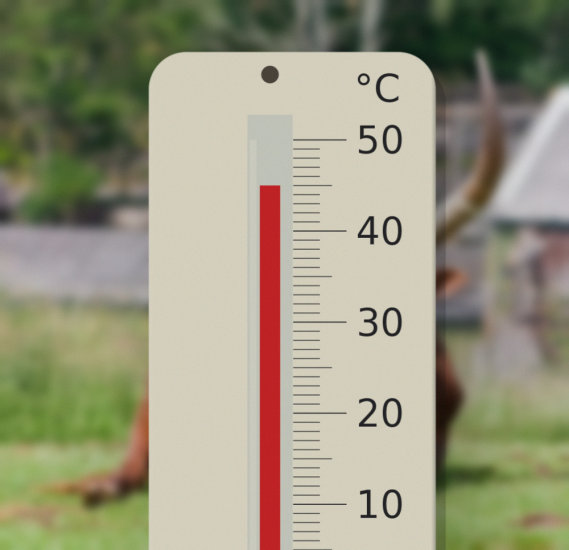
45 °C
